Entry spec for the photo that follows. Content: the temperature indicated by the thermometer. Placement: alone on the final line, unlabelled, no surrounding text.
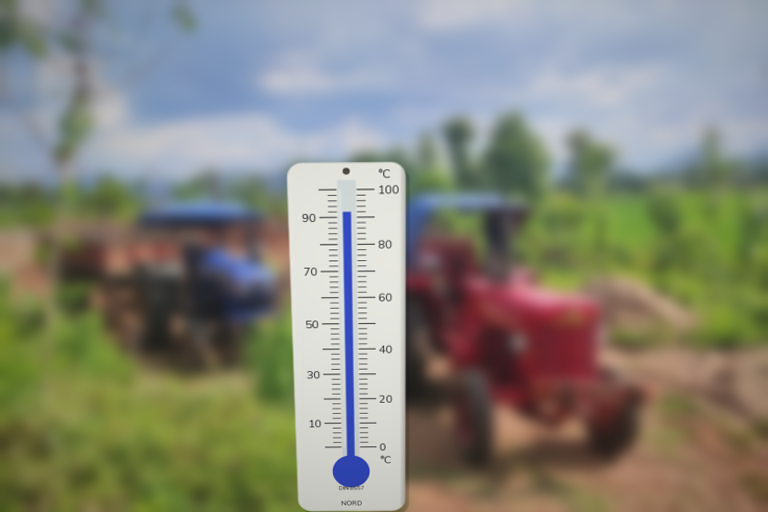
92 °C
